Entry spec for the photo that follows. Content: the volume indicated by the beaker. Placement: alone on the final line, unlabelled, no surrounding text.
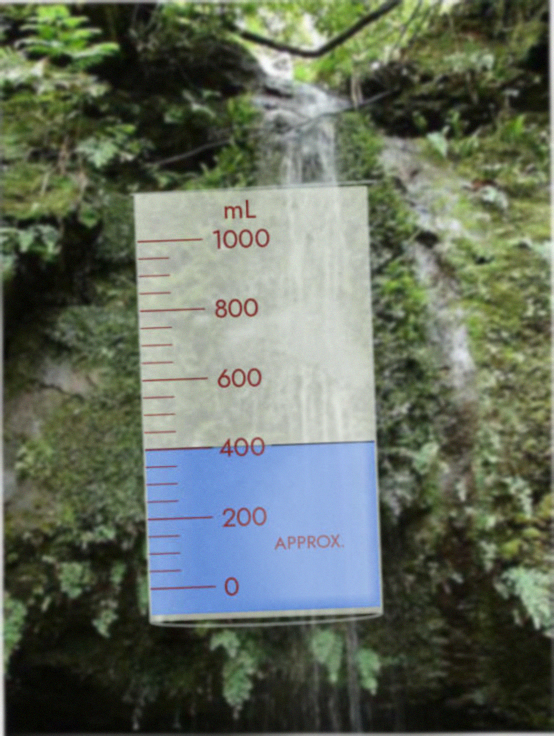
400 mL
